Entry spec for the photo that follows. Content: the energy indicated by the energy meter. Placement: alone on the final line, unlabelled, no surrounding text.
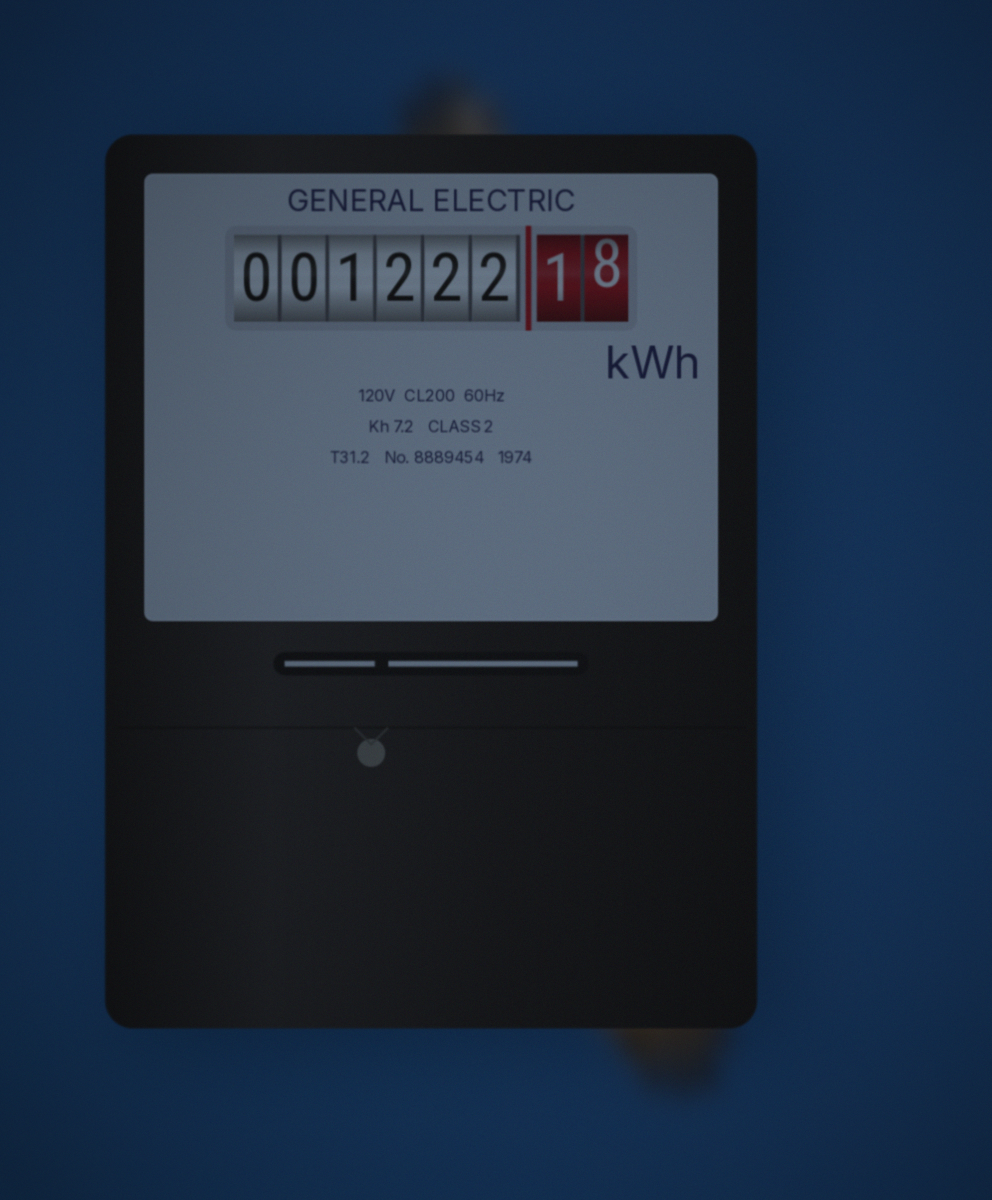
1222.18 kWh
